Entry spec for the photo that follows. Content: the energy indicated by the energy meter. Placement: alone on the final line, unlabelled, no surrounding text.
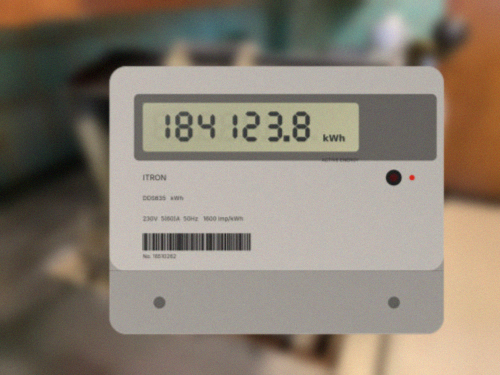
184123.8 kWh
